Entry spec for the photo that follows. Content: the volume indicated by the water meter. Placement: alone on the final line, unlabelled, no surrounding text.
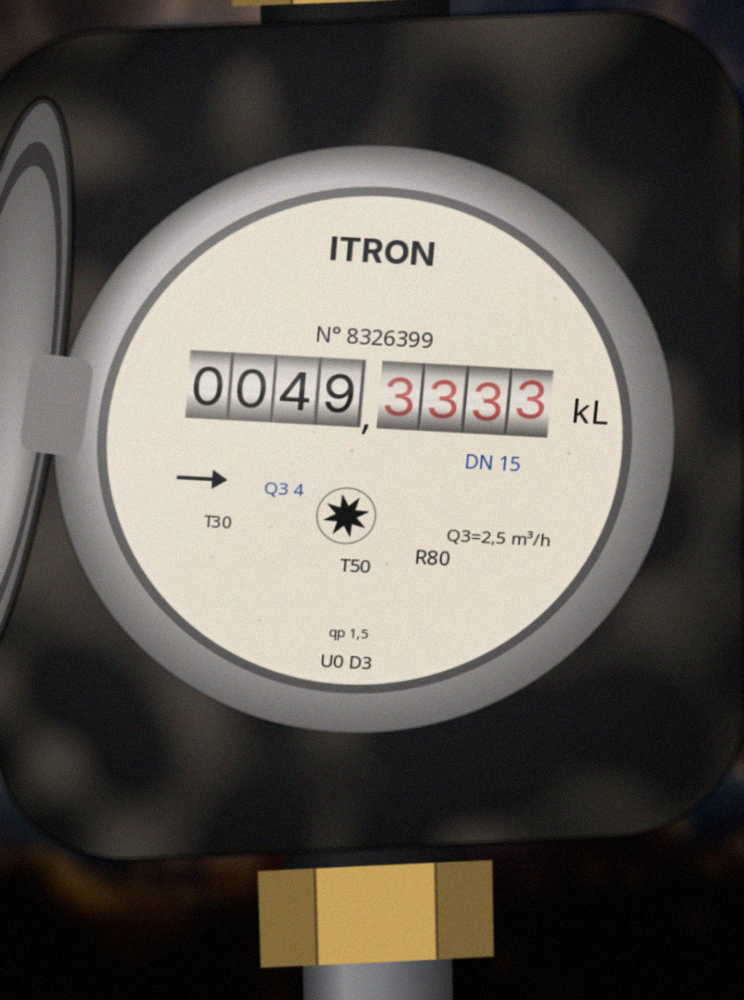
49.3333 kL
